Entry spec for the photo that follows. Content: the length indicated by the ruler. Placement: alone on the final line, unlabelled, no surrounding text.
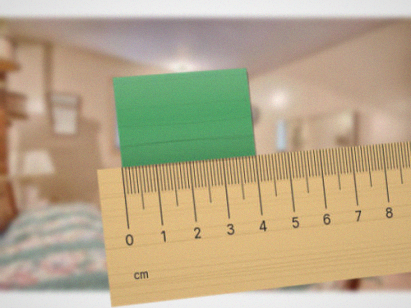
4 cm
